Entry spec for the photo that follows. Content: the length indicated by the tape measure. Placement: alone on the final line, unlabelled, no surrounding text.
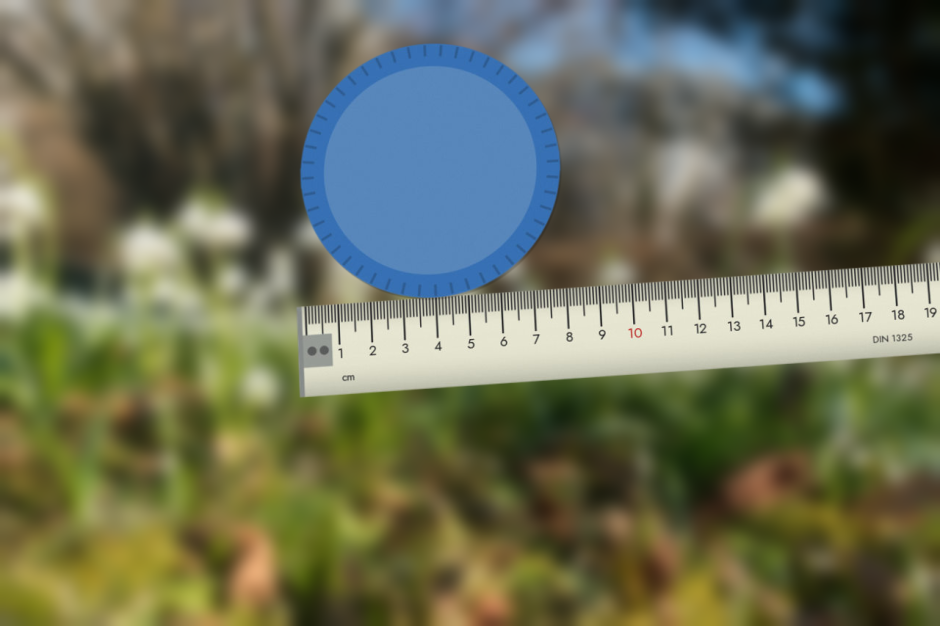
8 cm
